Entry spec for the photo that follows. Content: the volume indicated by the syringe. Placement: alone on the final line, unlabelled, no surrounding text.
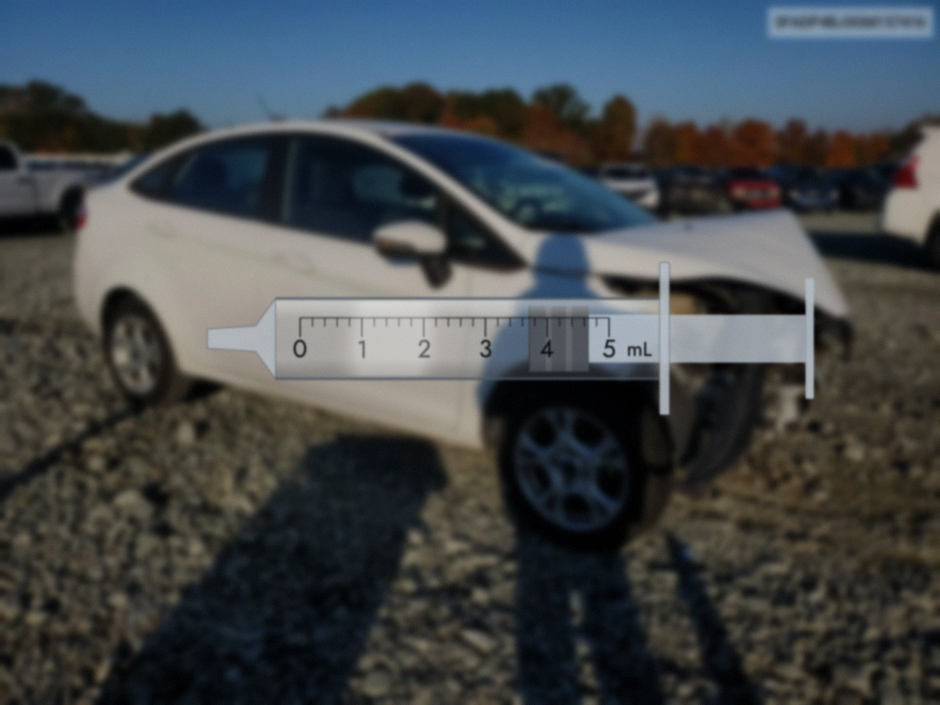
3.7 mL
